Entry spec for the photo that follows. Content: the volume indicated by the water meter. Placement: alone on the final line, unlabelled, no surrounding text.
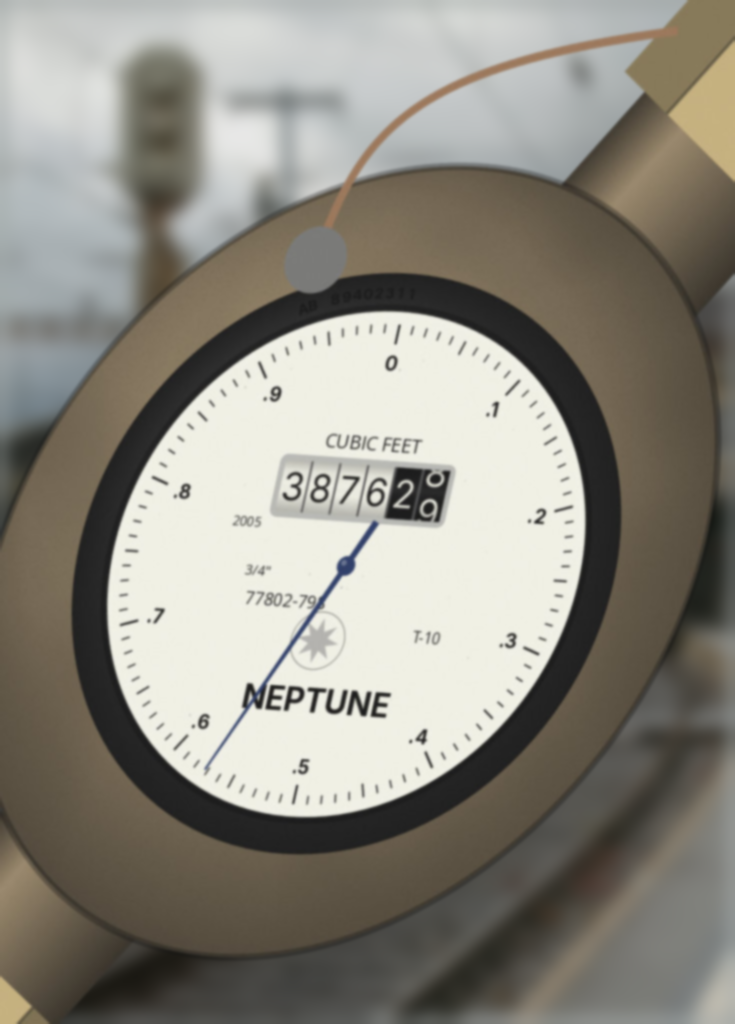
387628.57 ft³
